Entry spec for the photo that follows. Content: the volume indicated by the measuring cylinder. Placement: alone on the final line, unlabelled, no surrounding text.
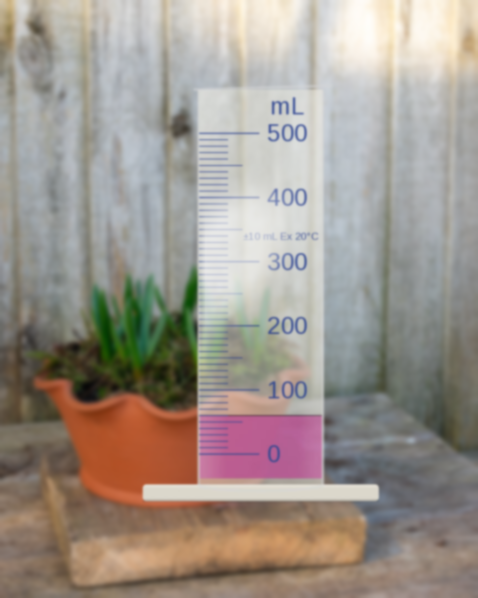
60 mL
